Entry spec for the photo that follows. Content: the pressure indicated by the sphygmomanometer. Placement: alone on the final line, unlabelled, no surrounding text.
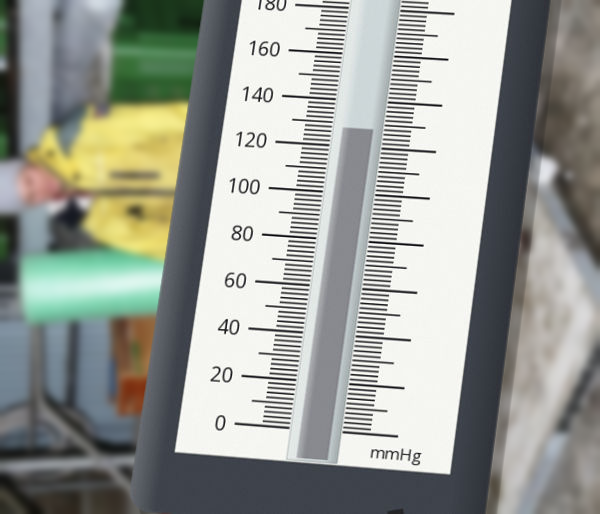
128 mmHg
